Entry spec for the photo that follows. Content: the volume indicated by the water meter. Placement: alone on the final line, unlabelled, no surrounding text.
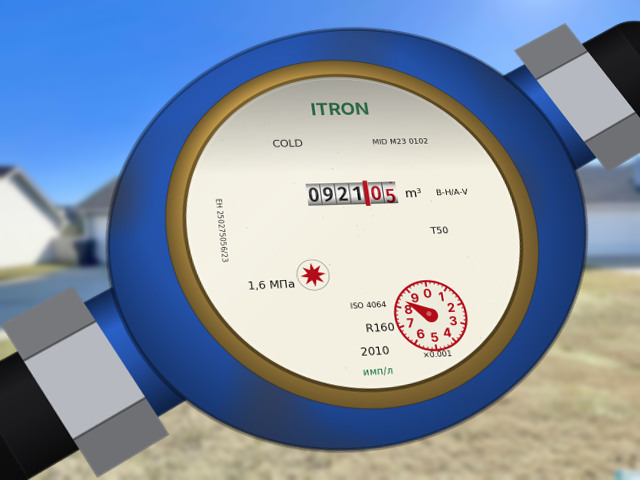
921.048 m³
